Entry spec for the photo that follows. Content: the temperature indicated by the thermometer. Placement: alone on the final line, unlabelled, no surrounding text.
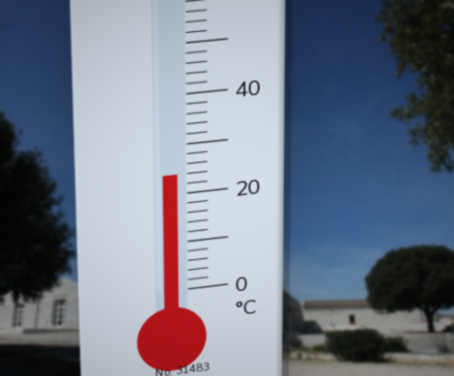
24 °C
